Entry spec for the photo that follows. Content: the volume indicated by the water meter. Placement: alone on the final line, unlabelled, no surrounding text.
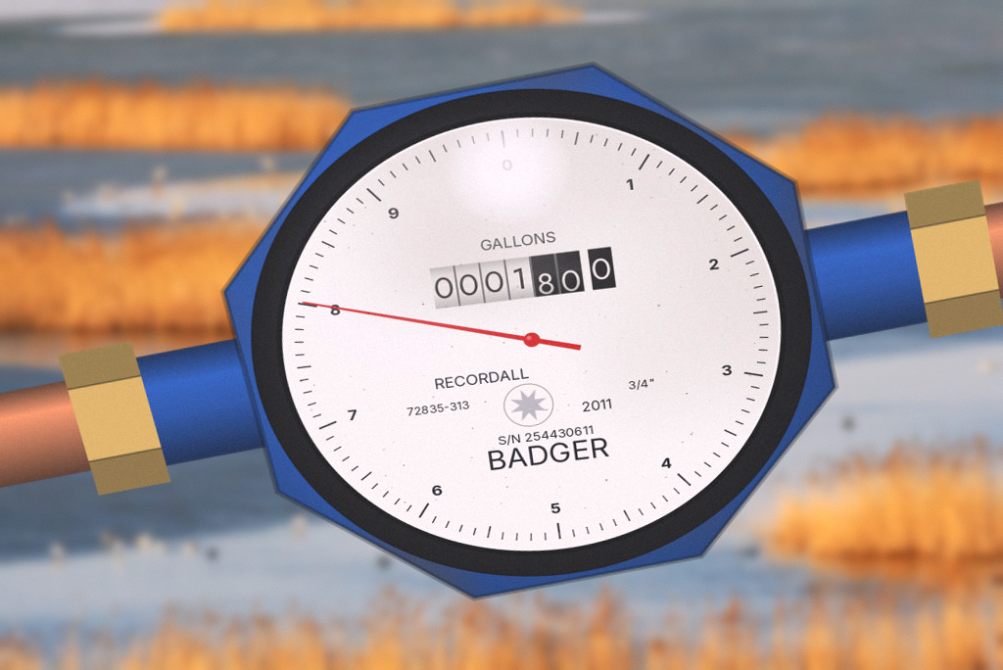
1798.0 gal
